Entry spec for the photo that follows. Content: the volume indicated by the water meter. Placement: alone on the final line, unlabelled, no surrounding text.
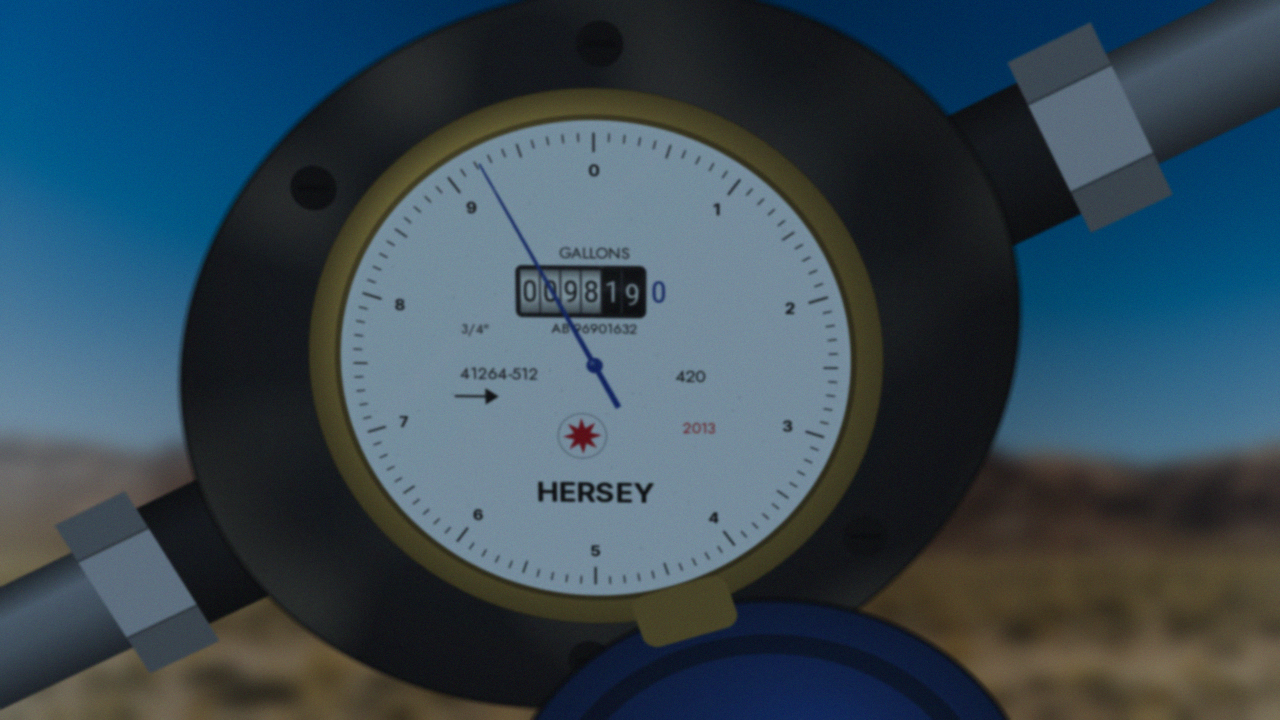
98189.2 gal
